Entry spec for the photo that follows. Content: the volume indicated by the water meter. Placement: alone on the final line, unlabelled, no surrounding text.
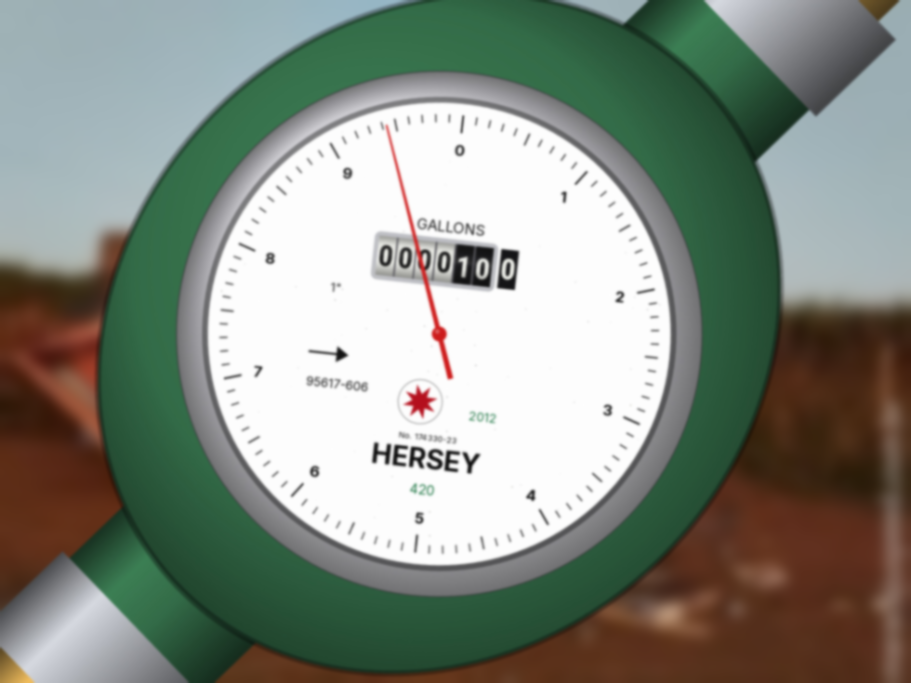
99.4 gal
